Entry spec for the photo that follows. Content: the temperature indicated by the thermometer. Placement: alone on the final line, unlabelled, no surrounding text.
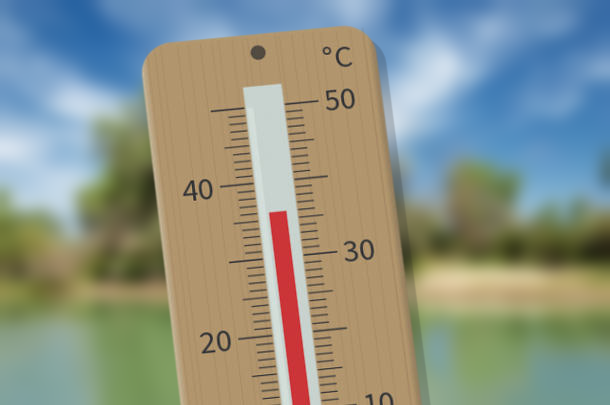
36 °C
